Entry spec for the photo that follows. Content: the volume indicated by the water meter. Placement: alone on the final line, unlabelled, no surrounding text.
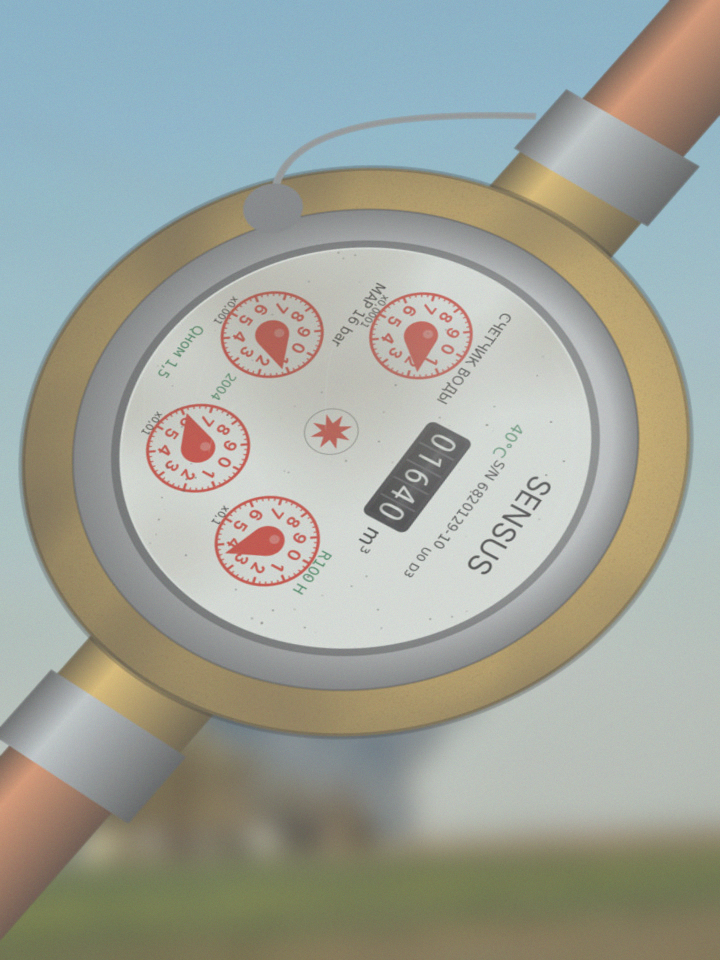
1640.3611 m³
